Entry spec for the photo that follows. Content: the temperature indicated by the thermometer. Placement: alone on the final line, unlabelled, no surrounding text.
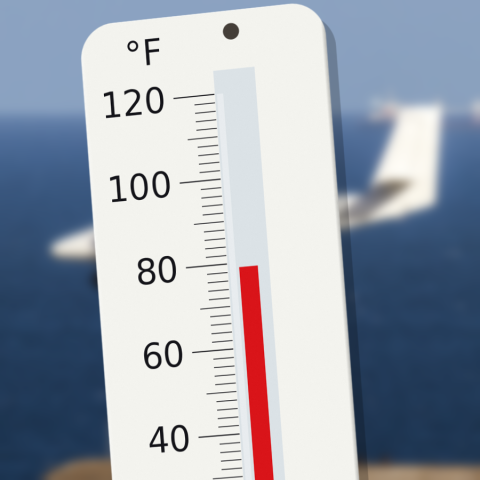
79 °F
